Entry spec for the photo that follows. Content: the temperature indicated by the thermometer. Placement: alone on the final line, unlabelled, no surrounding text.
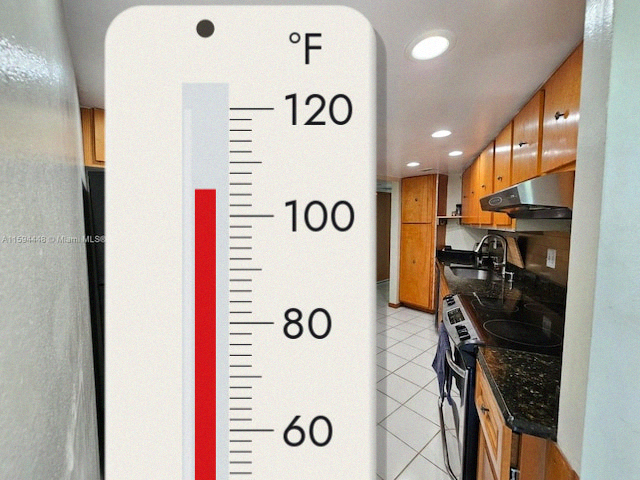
105 °F
